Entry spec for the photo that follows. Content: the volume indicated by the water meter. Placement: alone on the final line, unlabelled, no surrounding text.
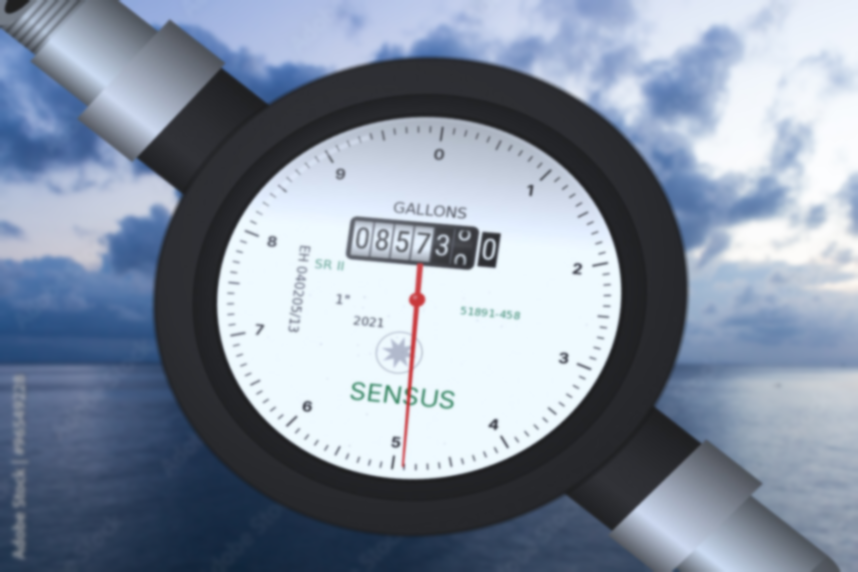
857384.9 gal
